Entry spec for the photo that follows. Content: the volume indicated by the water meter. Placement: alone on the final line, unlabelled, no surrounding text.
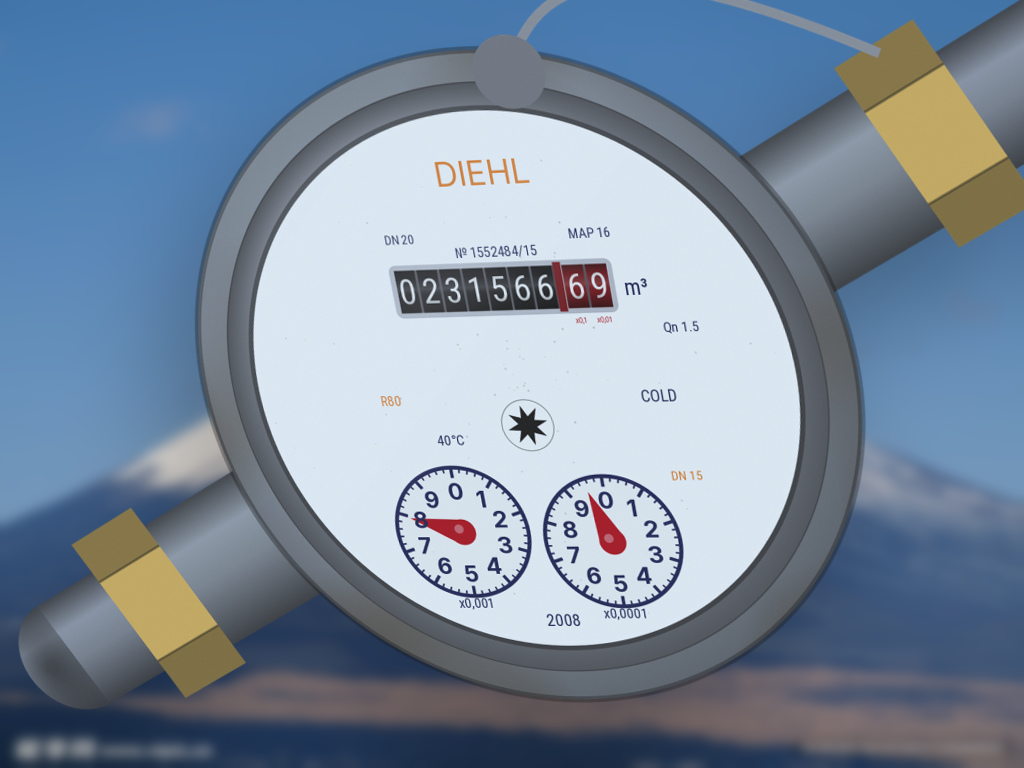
231566.6979 m³
